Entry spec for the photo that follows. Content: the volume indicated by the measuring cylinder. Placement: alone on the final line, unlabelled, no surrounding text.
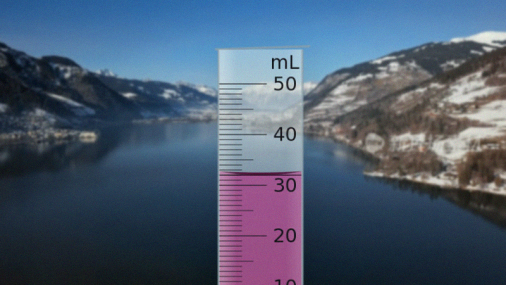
32 mL
